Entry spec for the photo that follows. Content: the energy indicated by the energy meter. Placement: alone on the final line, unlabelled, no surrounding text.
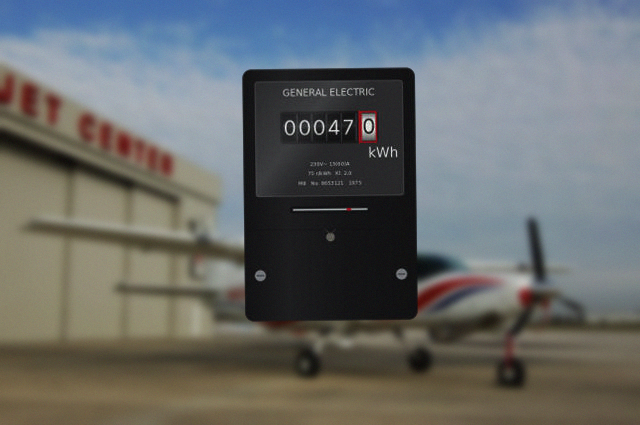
47.0 kWh
